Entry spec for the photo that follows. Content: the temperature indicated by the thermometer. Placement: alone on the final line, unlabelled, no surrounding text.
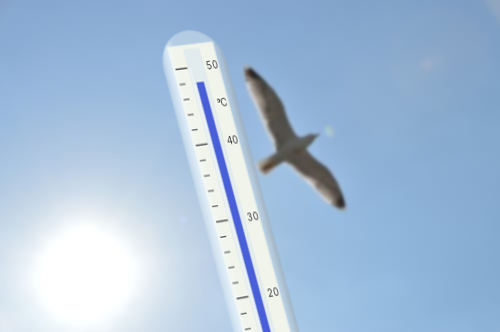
48 °C
